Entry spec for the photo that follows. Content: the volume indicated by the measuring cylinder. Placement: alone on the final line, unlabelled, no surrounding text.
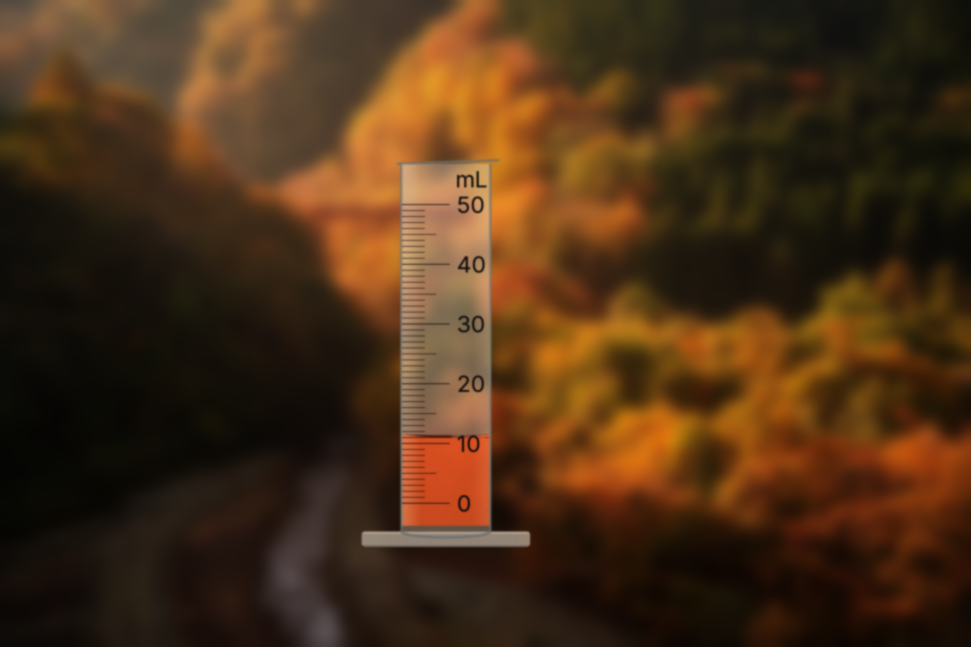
11 mL
